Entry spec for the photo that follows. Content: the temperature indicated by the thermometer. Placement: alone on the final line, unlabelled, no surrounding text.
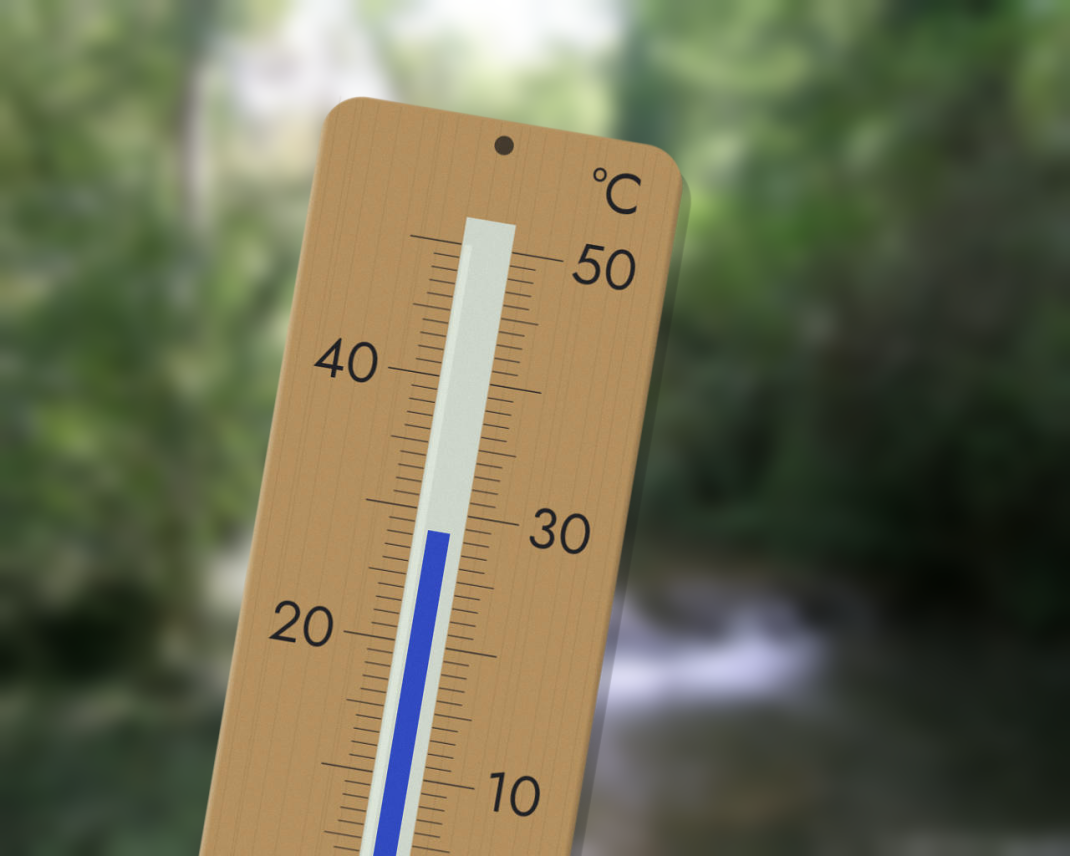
28.5 °C
